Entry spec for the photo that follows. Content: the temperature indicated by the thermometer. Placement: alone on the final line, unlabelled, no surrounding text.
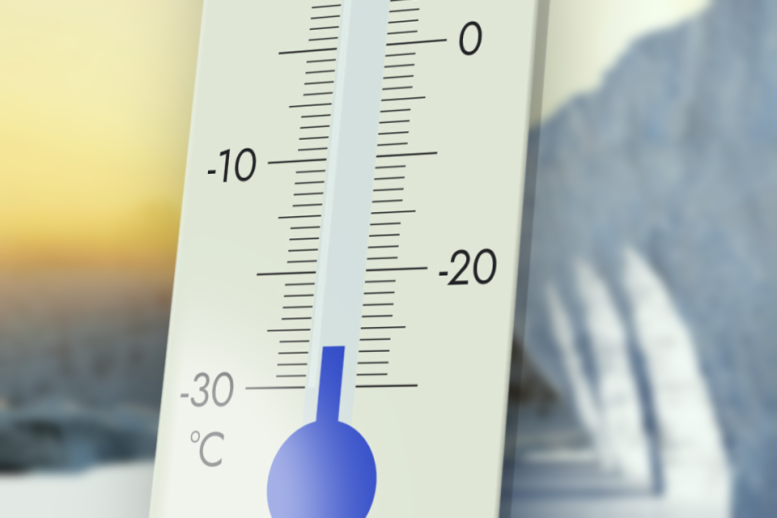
-26.5 °C
